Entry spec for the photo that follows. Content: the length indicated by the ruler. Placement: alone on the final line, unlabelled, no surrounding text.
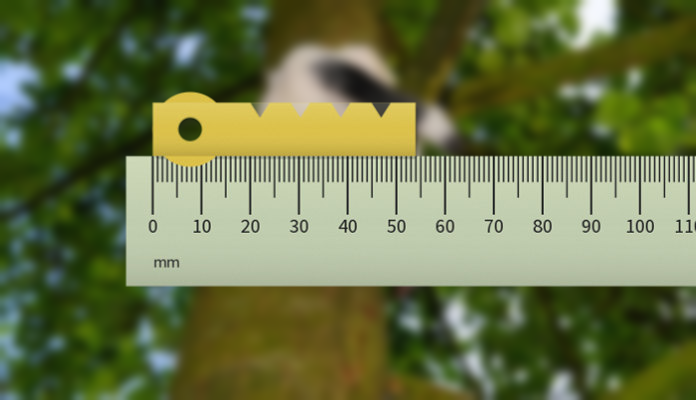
54 mm
